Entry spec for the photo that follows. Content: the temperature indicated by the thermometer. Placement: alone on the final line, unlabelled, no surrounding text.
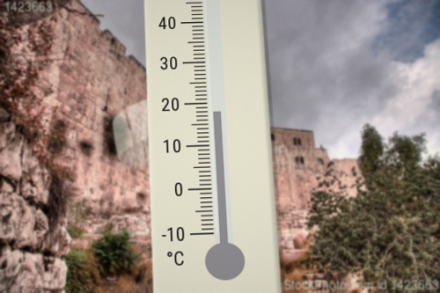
18 °C
